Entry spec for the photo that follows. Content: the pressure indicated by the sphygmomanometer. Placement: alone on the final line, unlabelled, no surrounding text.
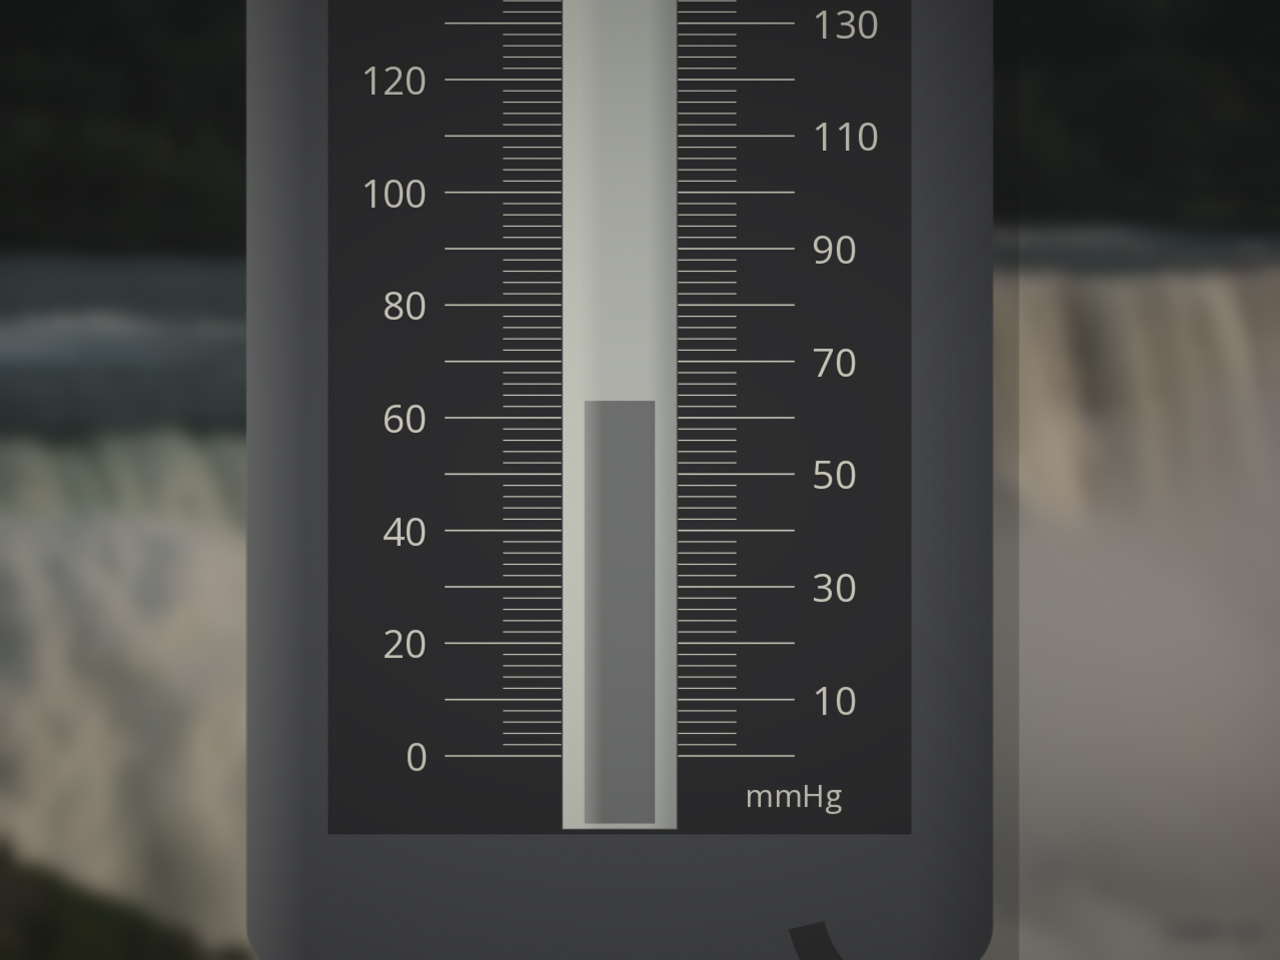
63 mmHg
